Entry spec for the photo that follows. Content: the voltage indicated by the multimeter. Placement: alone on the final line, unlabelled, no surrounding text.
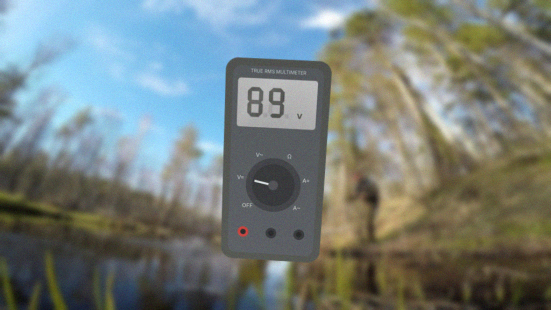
89 V
